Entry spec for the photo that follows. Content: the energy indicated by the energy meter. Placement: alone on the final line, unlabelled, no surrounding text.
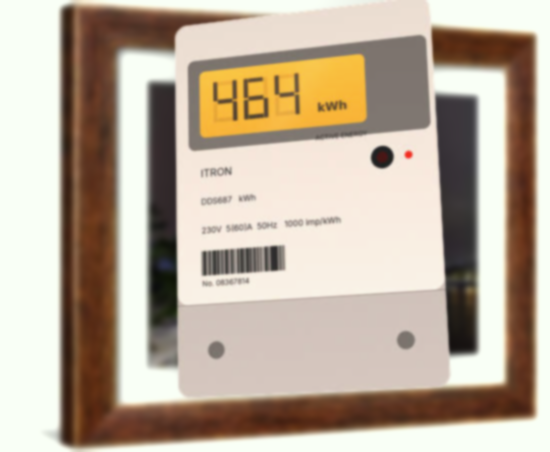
464 kWh
